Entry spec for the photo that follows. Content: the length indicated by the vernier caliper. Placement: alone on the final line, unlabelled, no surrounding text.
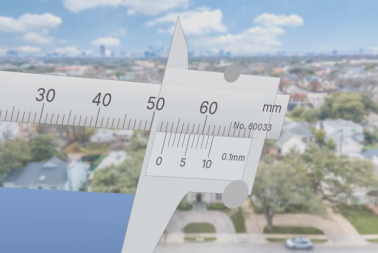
53.2 mm
